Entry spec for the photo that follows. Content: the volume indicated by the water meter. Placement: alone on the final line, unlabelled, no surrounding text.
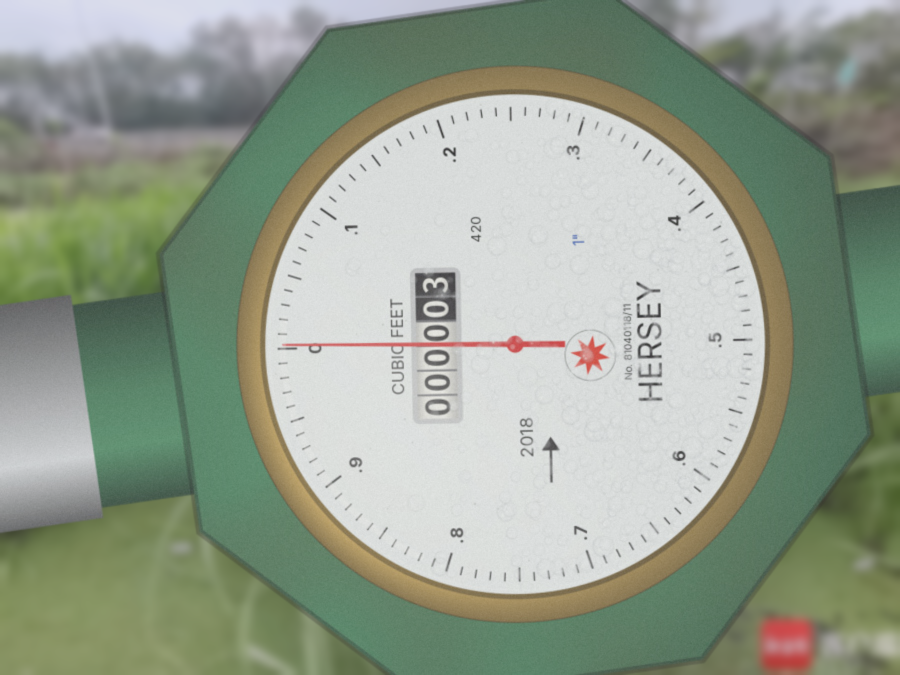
3.00 ft³
